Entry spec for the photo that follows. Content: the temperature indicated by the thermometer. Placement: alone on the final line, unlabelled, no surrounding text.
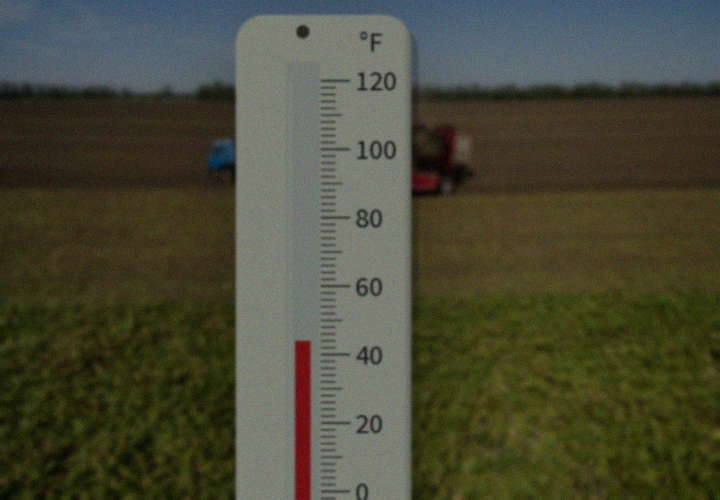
44 °F
